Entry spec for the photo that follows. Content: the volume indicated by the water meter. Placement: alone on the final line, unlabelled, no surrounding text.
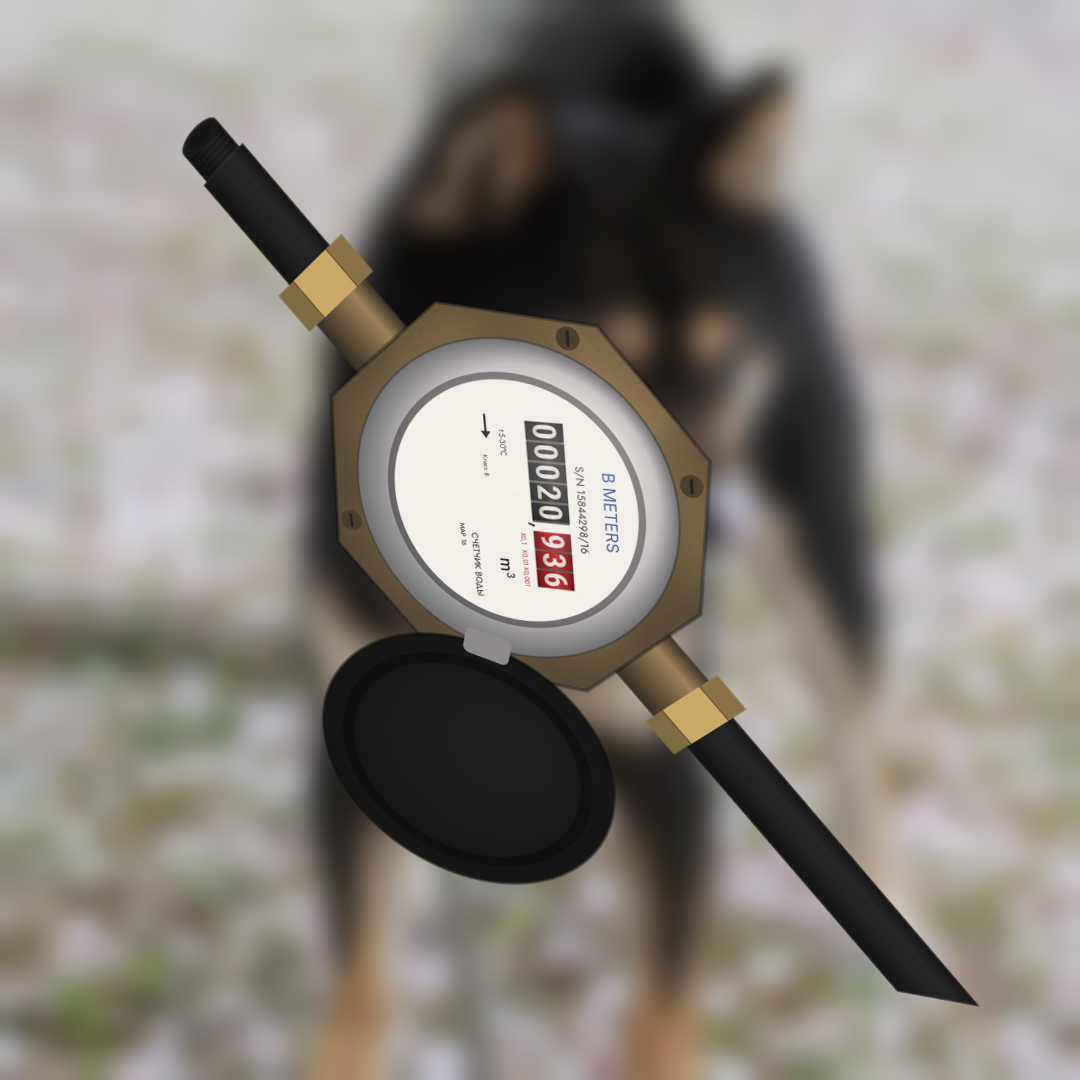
20.936 m³
